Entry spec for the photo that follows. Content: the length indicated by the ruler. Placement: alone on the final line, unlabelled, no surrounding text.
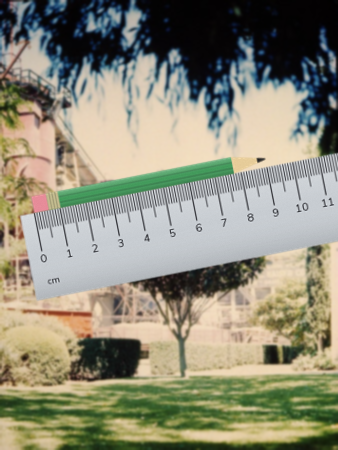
9 cm
